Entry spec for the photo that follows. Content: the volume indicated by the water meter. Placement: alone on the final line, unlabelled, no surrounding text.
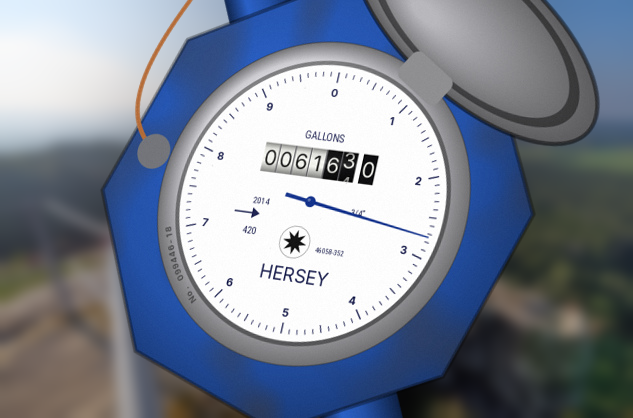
61632.7 gal
